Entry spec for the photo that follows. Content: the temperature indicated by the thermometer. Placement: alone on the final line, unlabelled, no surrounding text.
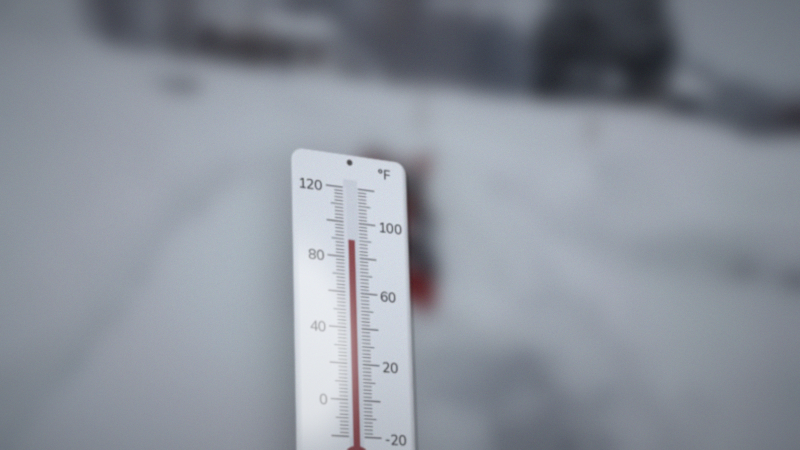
90 °F
